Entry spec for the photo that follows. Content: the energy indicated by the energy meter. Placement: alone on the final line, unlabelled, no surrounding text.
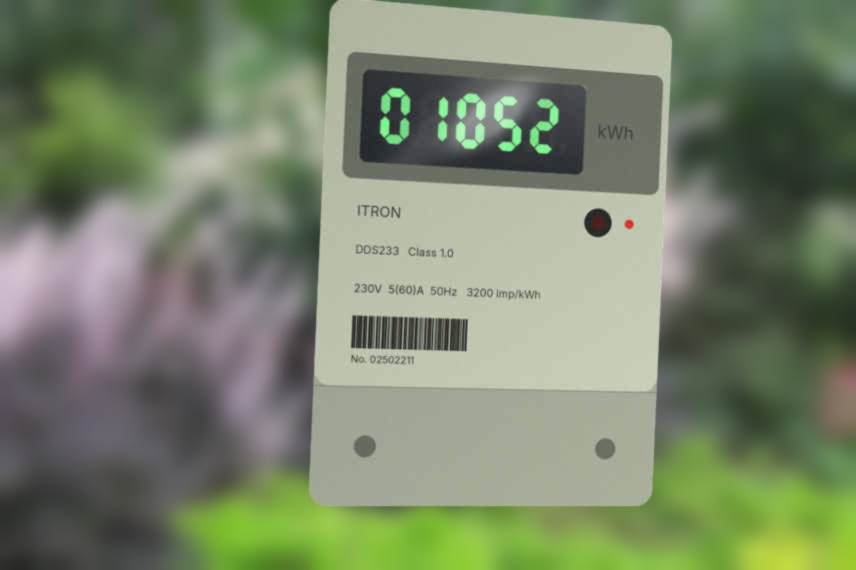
1052 kWh
